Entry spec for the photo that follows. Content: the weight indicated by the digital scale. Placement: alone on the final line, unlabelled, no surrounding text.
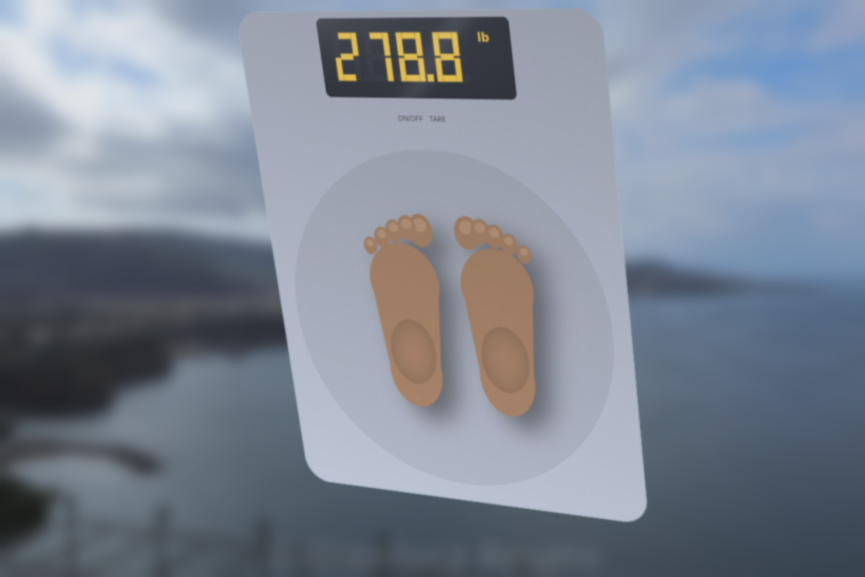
278.8 lb
